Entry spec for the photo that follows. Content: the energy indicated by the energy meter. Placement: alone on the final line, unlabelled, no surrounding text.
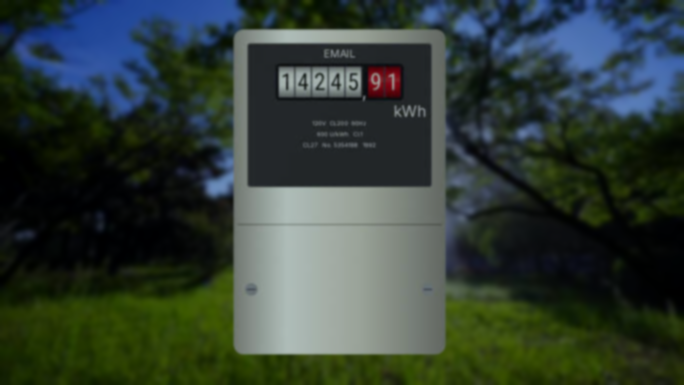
14245.91 kWh
